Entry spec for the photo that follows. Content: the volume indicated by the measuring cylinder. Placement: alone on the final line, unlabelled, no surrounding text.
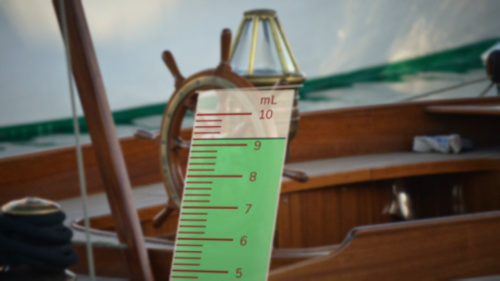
9.2 mL
